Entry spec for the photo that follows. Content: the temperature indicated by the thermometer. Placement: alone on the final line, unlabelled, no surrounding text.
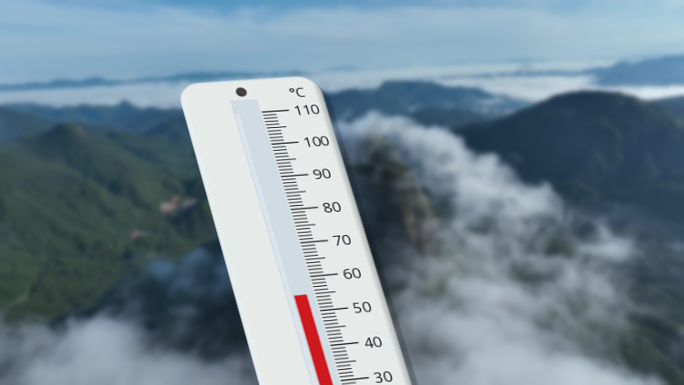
55 °C
